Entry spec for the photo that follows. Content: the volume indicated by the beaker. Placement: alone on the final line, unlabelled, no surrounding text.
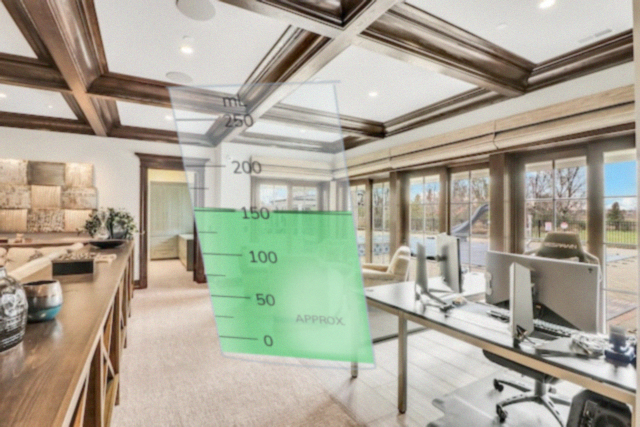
150 mL
